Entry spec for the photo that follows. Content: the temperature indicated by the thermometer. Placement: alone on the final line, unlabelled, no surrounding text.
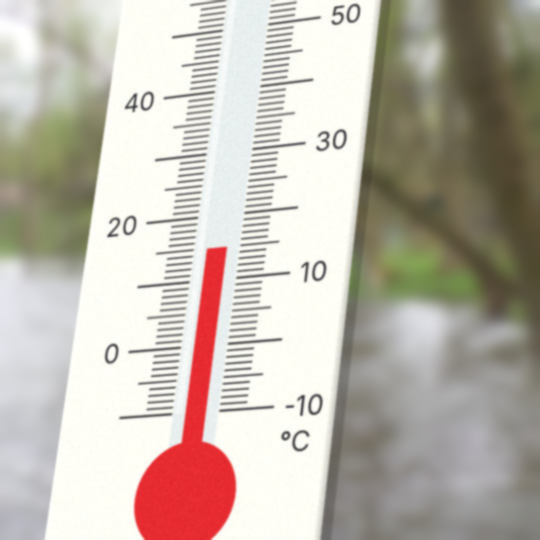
15 °C
